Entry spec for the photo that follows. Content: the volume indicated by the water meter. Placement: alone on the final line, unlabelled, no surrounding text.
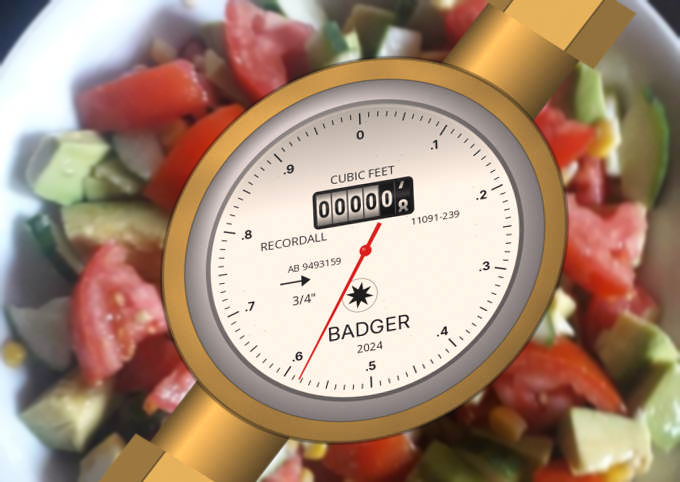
7.58 ft³
